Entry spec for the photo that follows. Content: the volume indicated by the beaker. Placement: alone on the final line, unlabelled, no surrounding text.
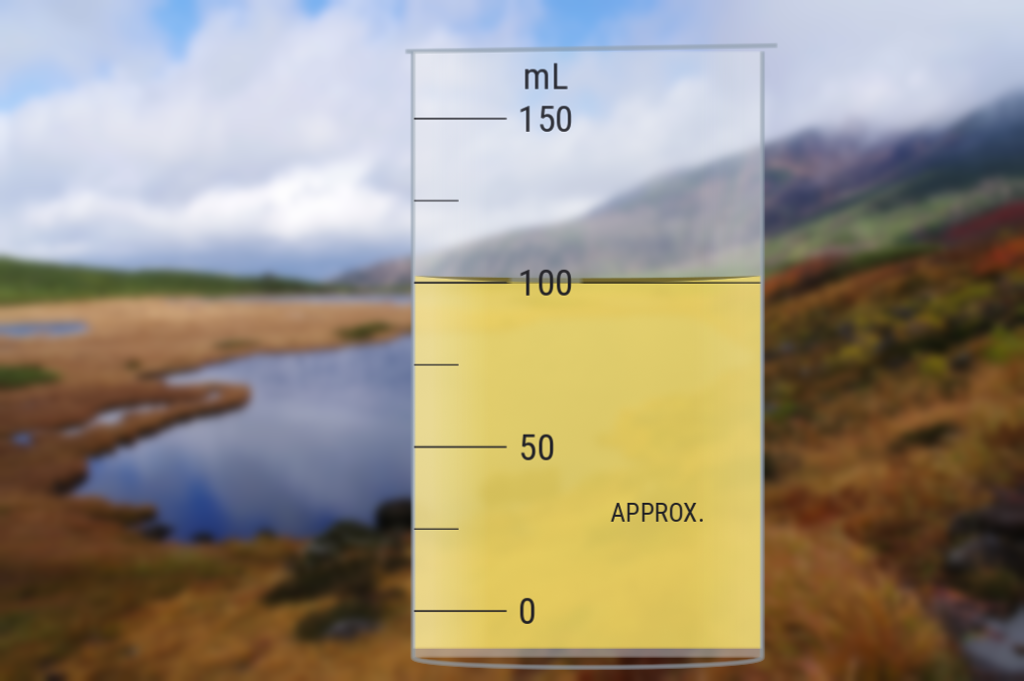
100 mL
